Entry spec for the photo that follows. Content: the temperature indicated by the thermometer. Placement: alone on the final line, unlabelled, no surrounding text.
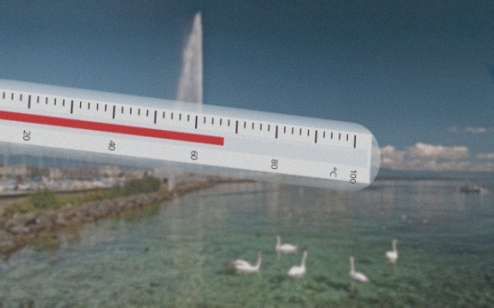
67 °C
